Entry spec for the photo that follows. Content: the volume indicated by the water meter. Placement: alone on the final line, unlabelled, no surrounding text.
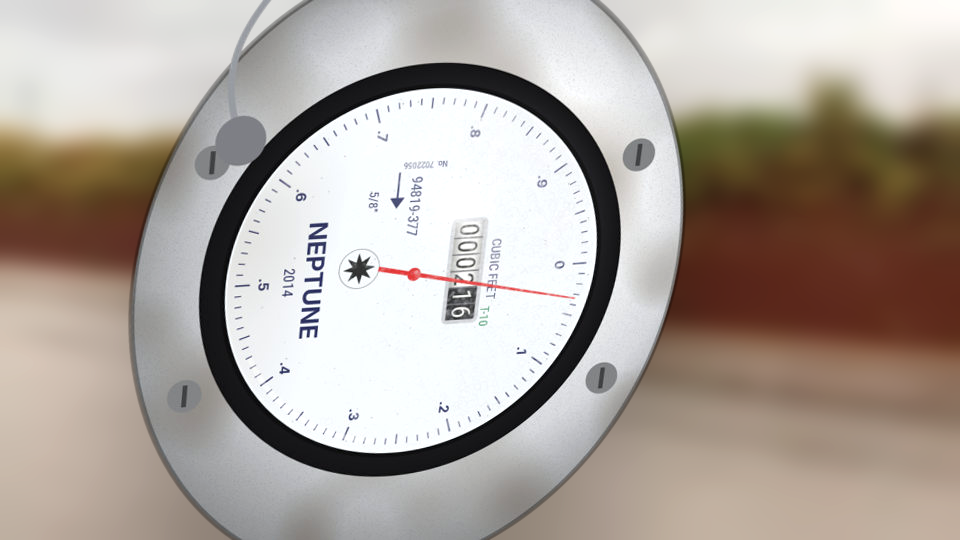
216.03 ft³
